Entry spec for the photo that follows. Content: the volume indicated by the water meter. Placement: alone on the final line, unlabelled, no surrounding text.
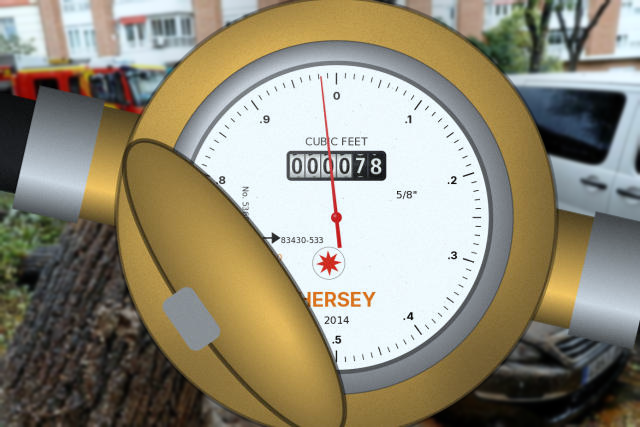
77.98 ft³
